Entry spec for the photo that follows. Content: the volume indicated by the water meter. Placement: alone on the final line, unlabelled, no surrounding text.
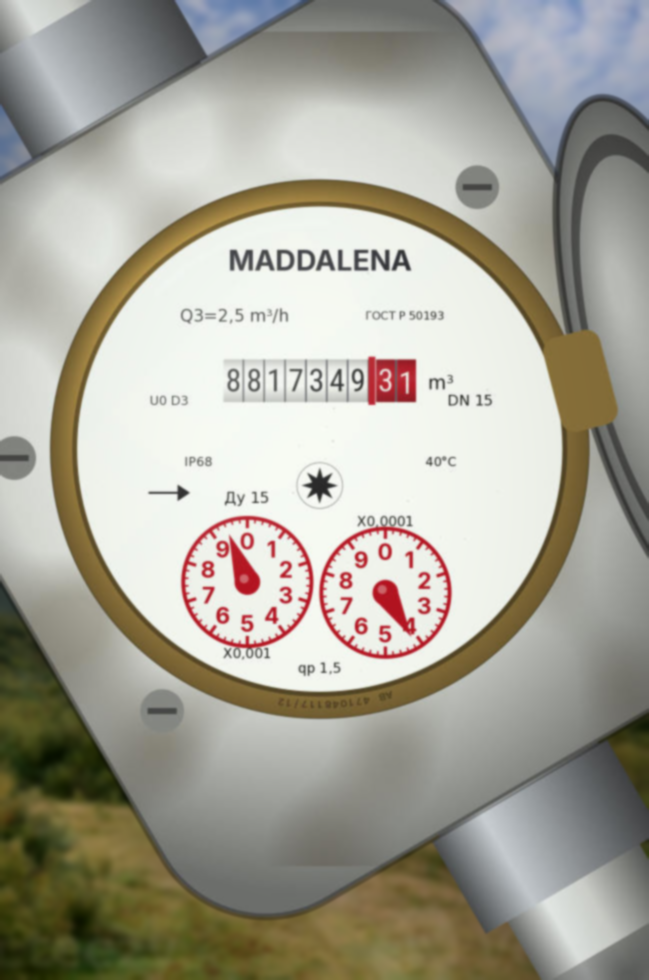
8817349.3094 m³
